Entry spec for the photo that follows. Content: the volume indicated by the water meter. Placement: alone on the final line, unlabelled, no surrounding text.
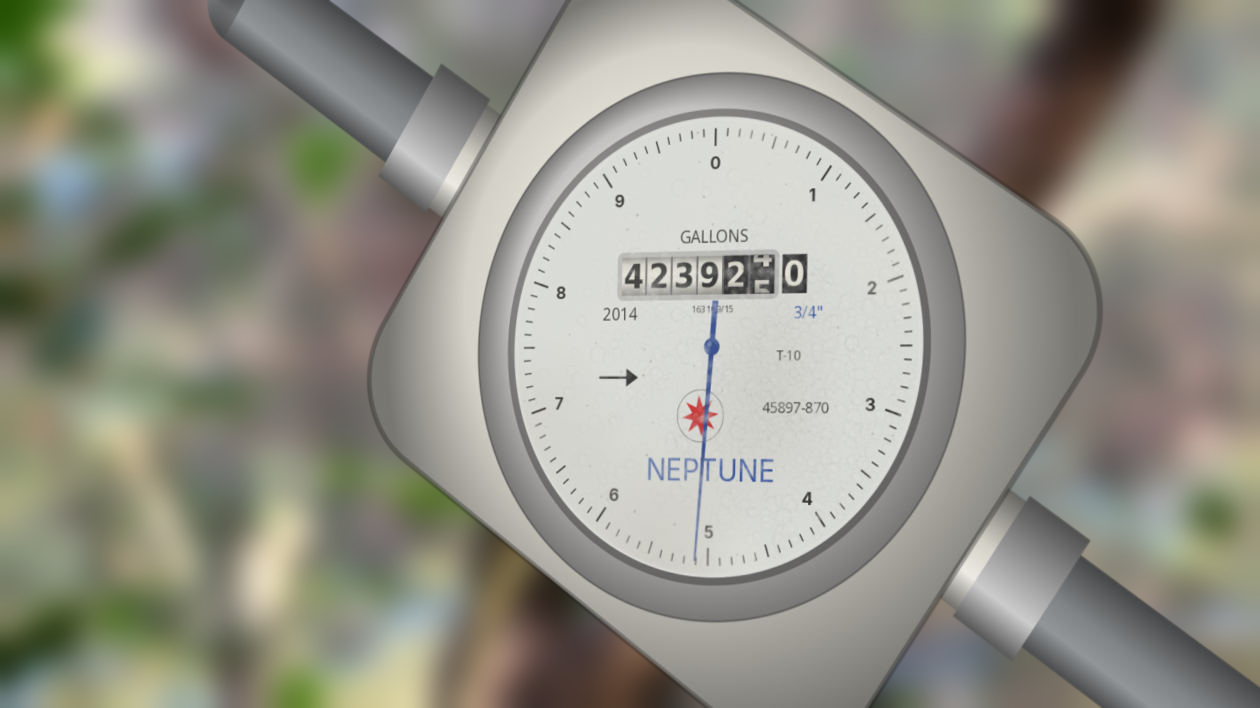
4239245.1 gal
